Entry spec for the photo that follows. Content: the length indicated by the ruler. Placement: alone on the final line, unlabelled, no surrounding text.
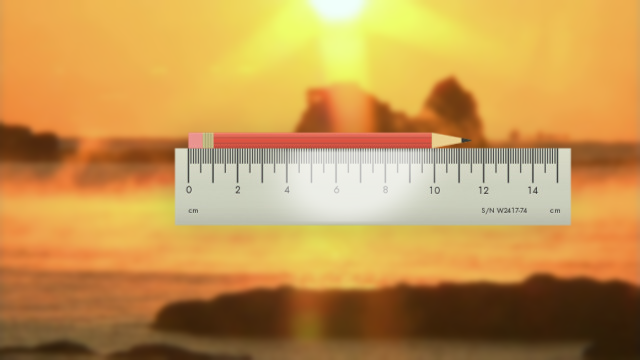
11.5 cm
